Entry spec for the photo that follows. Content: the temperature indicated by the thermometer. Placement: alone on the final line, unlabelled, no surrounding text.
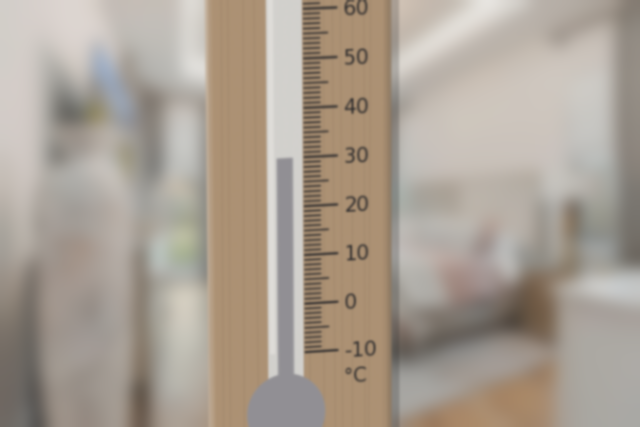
30 °C
